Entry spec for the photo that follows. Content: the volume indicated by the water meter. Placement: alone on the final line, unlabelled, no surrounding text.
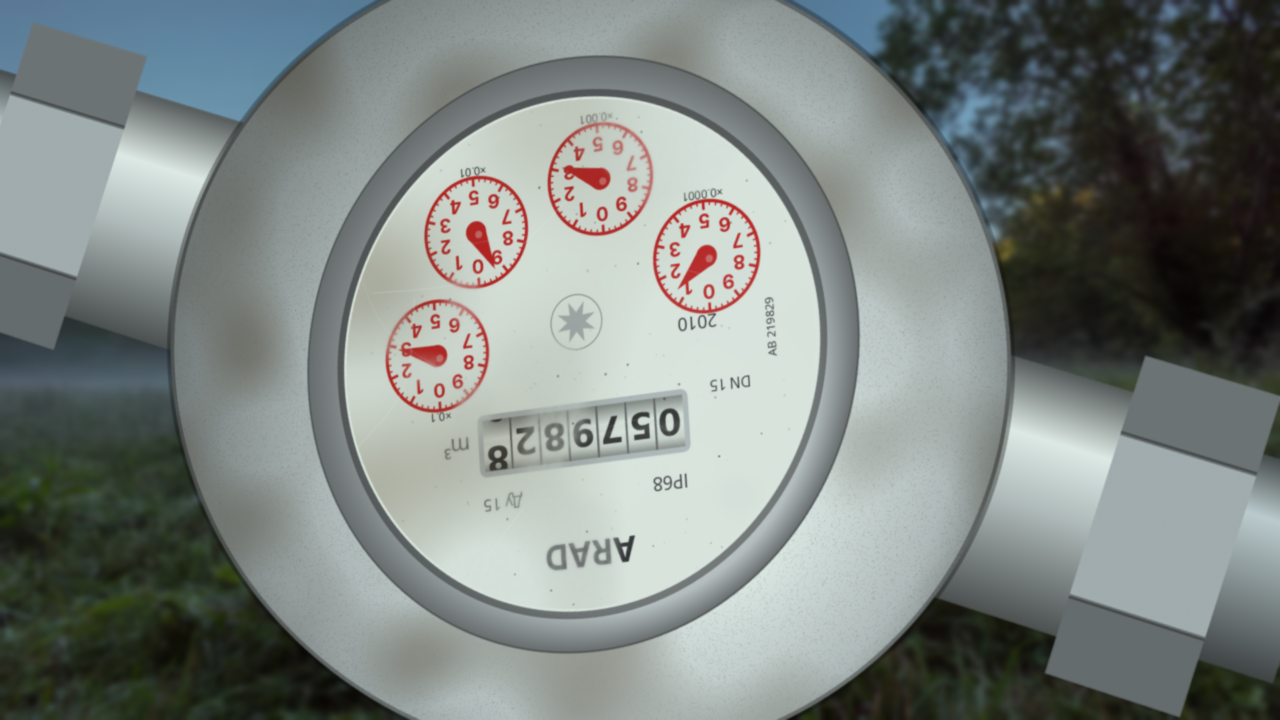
579828.2931 m³
